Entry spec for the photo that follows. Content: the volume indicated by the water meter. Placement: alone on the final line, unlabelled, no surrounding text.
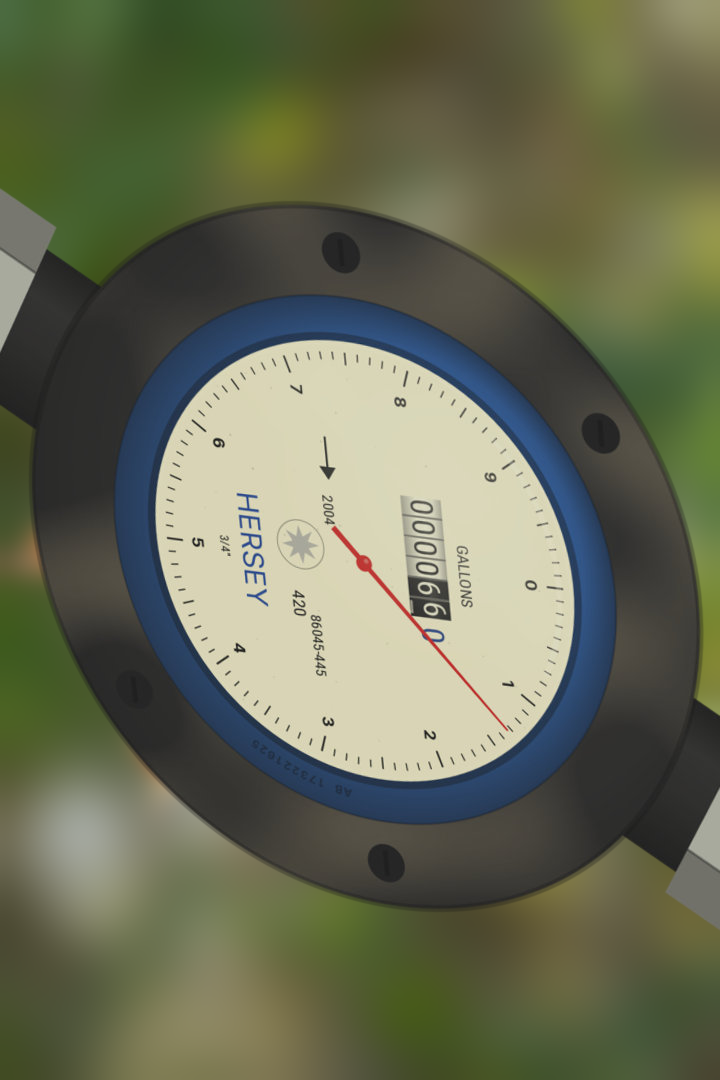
661.3 gal
